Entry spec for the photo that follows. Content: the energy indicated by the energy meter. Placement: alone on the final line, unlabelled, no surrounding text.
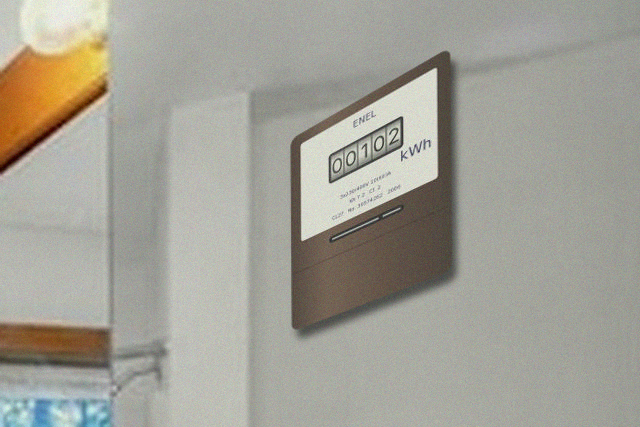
102 kWh
